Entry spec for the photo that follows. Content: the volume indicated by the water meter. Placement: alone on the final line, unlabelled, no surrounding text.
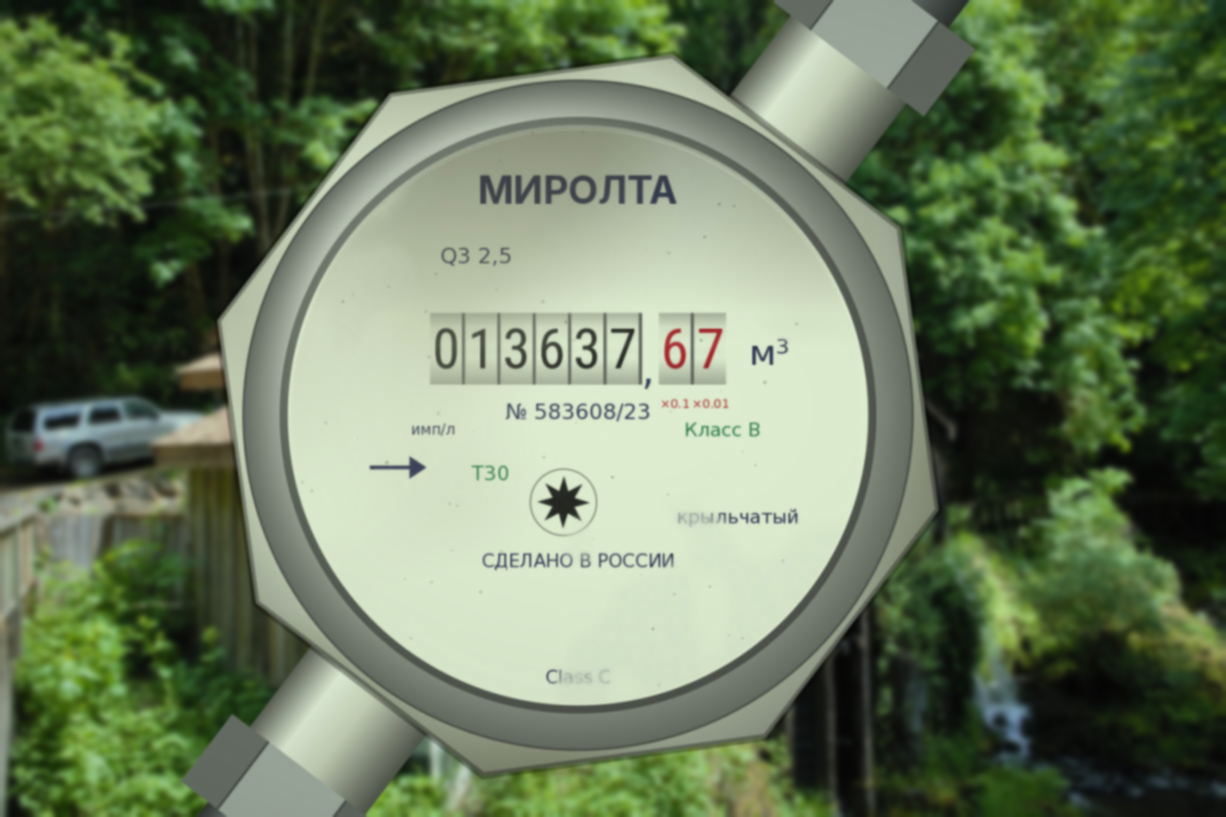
13637.67 m³
